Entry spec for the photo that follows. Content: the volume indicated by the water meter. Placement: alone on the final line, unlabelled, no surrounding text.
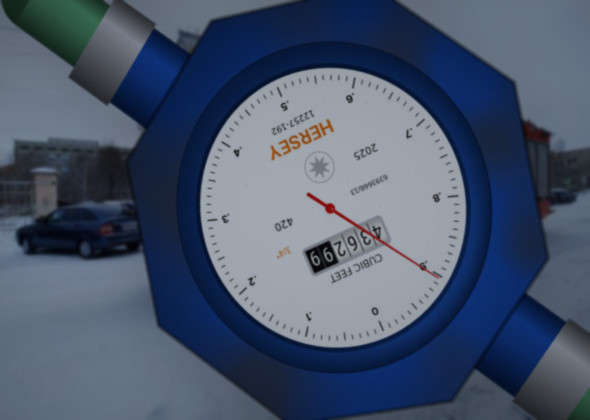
436298.90 ft³
